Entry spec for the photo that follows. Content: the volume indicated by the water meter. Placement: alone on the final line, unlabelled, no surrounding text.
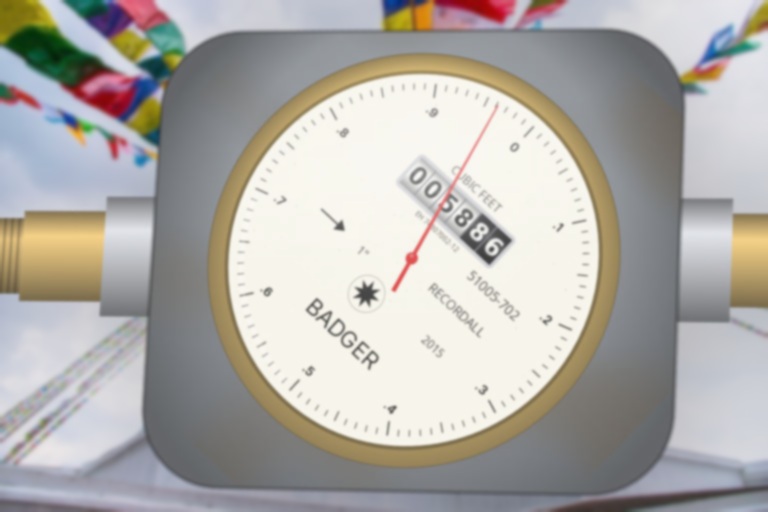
5885.96 ft³
